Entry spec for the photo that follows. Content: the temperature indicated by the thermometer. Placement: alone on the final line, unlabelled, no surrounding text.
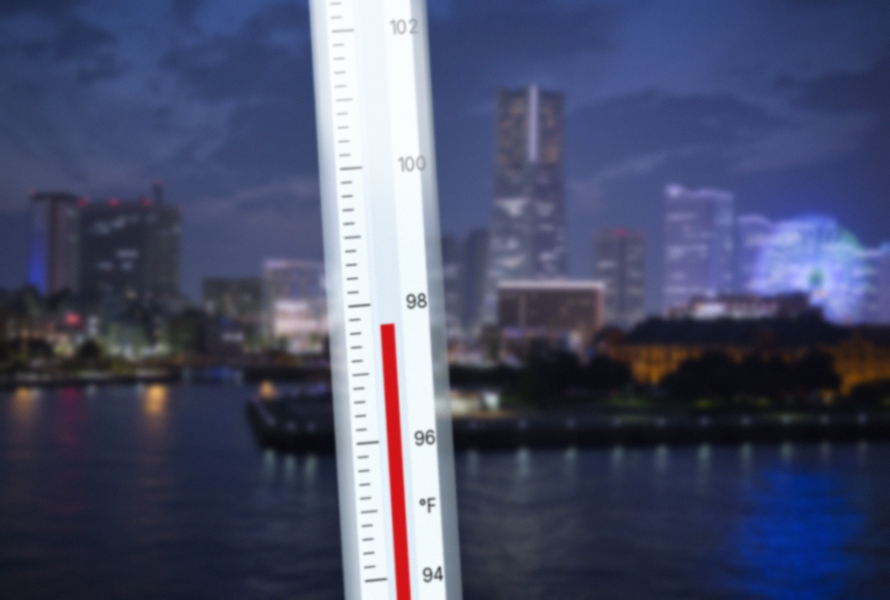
97.7 °F
